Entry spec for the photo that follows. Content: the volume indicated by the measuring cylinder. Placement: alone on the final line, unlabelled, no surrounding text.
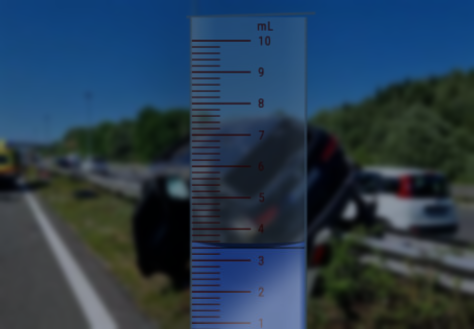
3.4 mL
